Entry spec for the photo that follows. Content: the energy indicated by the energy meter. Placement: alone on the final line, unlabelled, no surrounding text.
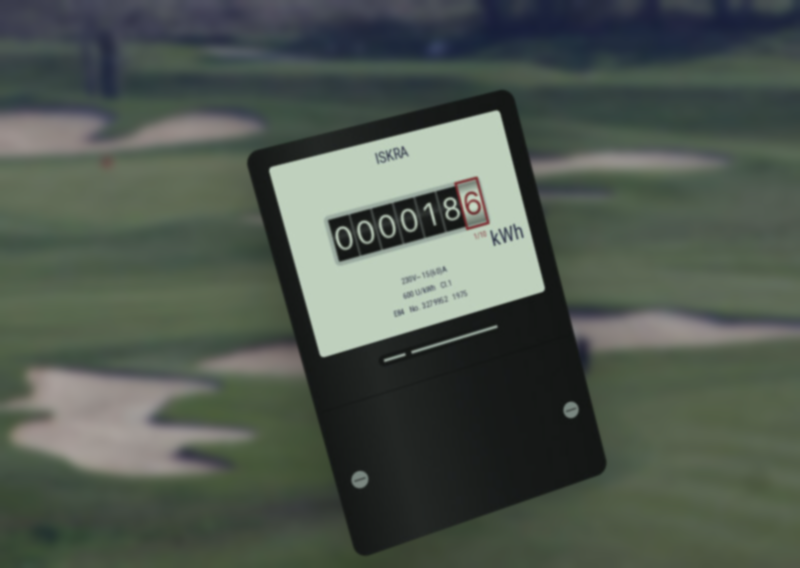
18.6 kWh
